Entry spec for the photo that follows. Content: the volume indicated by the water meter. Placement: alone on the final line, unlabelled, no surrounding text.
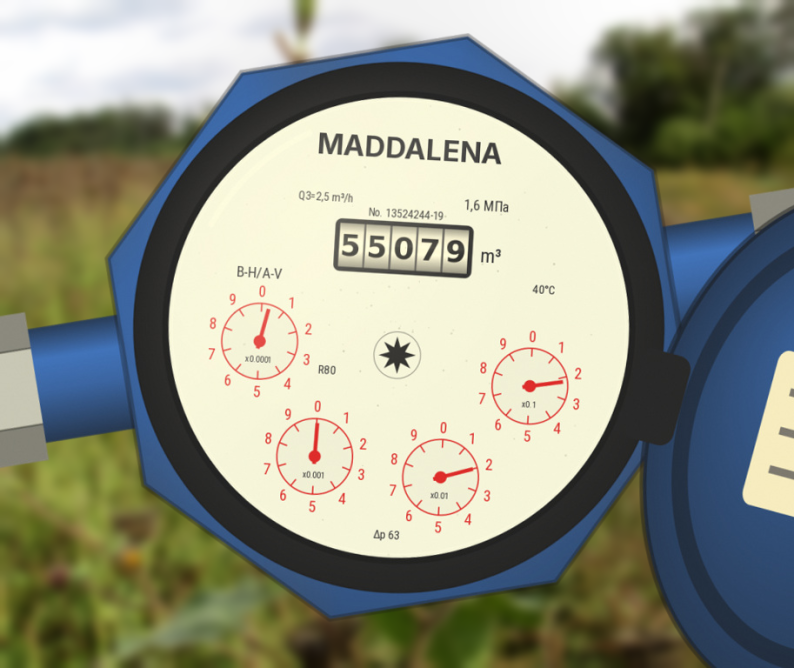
55079.2200 m³
